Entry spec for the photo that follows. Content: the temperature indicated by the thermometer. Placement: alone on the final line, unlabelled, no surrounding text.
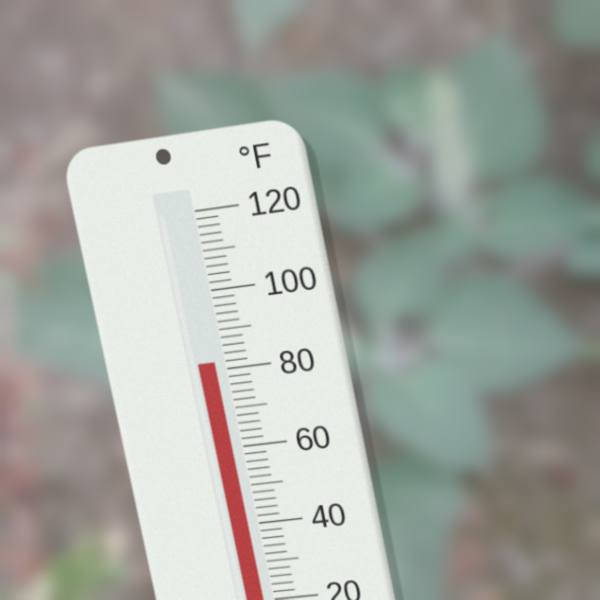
82 °F
